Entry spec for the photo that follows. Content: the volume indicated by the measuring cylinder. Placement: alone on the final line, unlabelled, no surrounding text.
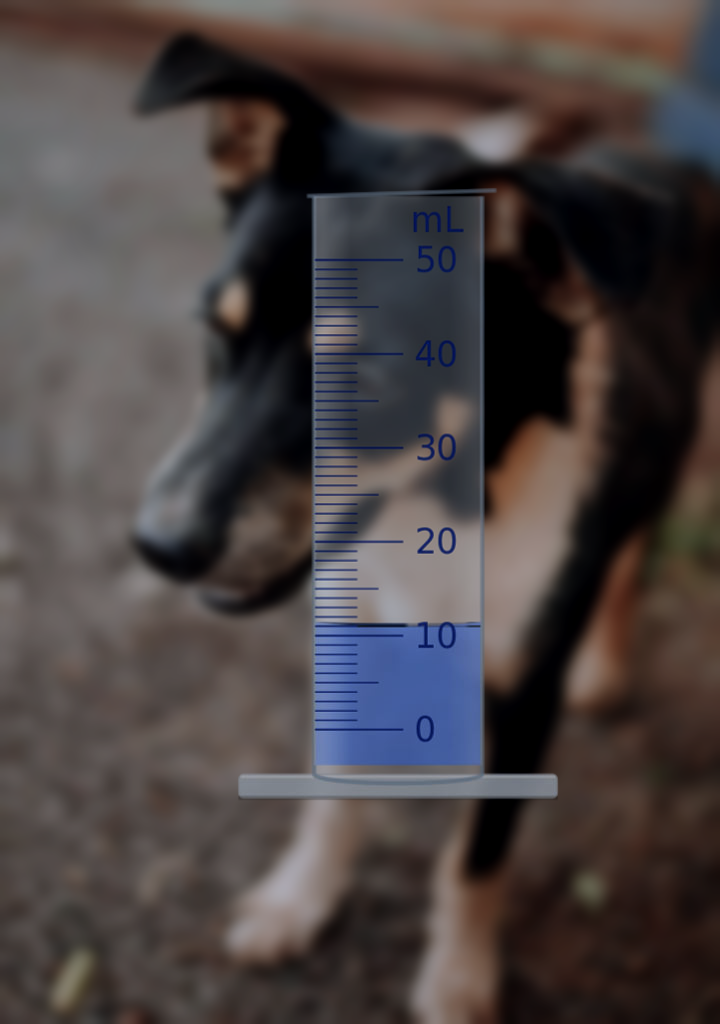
11 mL
